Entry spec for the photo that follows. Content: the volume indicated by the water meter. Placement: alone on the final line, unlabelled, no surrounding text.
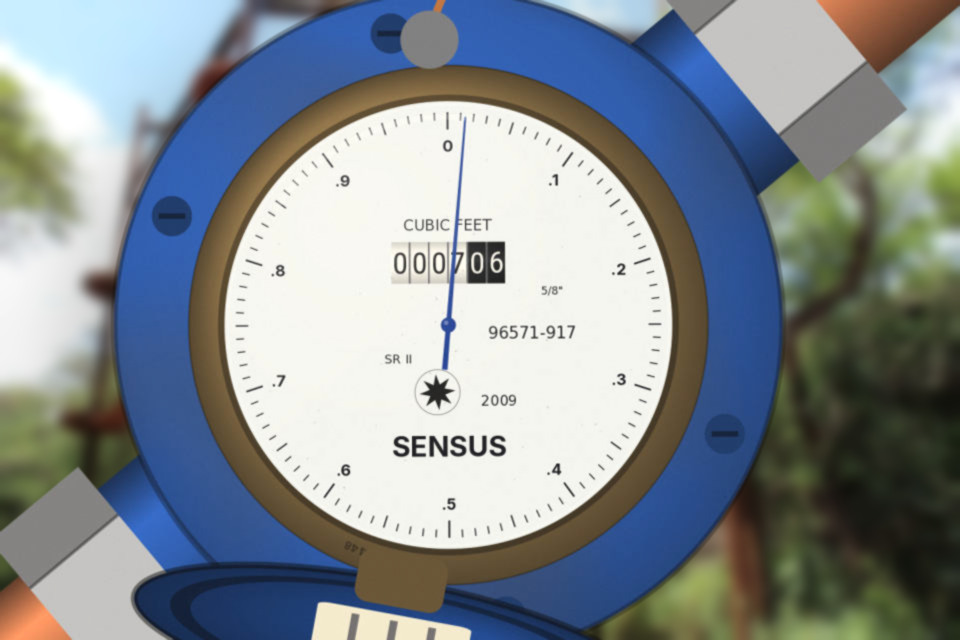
706.01 ft³
